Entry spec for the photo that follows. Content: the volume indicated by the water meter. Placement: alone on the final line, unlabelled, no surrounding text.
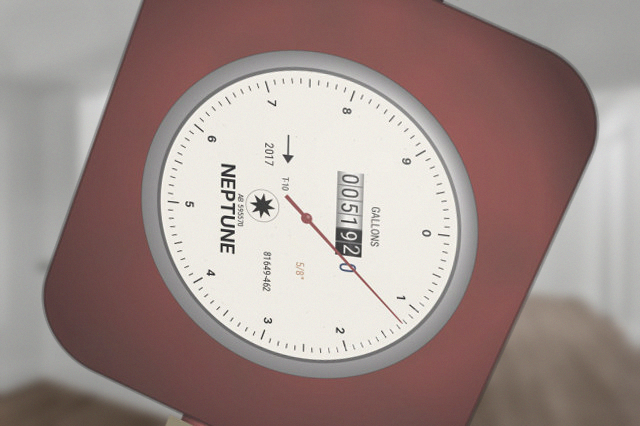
51921.2 gal
